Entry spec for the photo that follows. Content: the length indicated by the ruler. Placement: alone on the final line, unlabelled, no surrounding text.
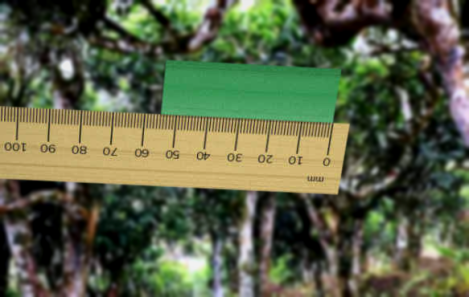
55 mm
